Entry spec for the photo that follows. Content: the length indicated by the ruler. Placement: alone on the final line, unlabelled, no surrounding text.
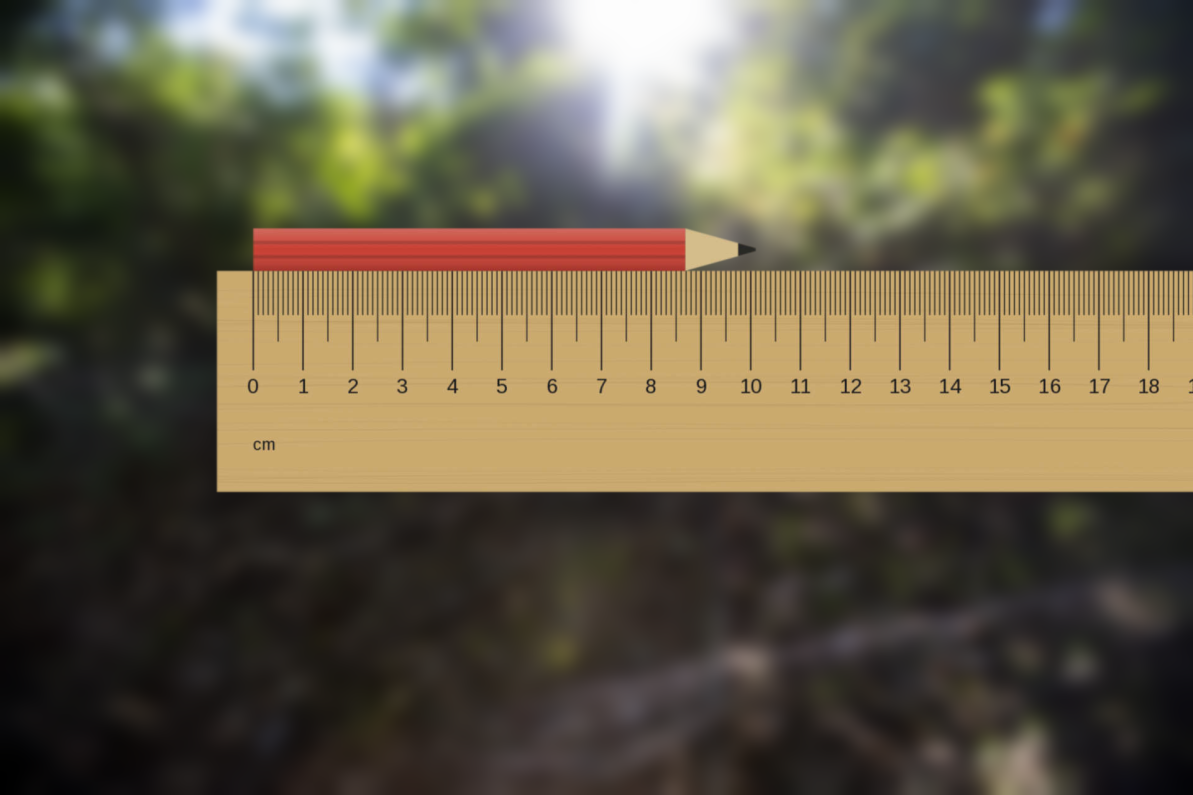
10.1 cm
